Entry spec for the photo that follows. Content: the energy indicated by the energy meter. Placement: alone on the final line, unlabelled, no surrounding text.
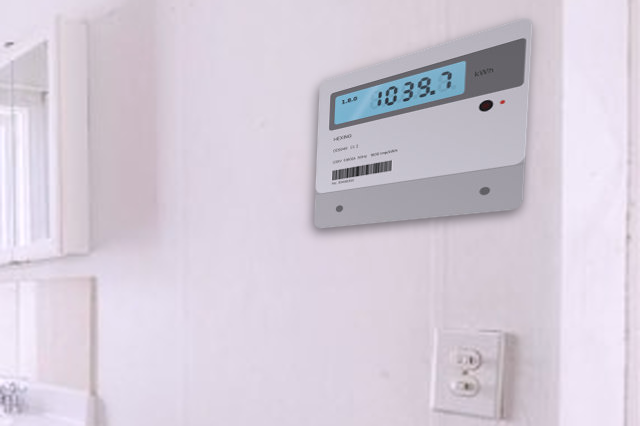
1039.7 kWh
